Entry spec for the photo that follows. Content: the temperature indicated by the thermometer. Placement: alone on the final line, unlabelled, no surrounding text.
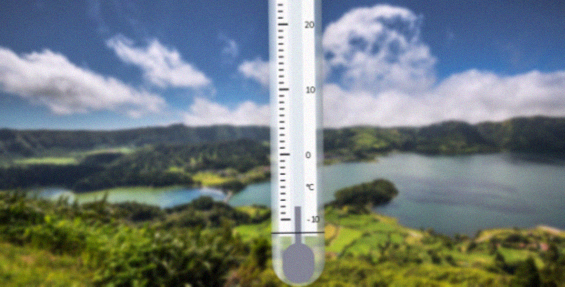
-8 °C
